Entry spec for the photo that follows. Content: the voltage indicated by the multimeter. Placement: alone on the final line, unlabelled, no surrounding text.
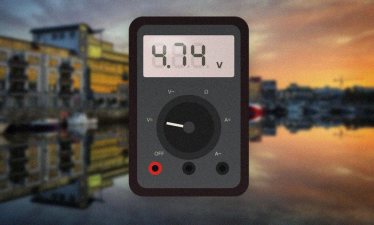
4.74 V
